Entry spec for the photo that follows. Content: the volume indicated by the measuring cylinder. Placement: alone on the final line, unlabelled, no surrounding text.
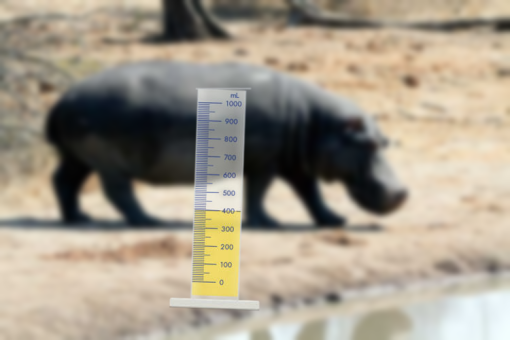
400 mL
